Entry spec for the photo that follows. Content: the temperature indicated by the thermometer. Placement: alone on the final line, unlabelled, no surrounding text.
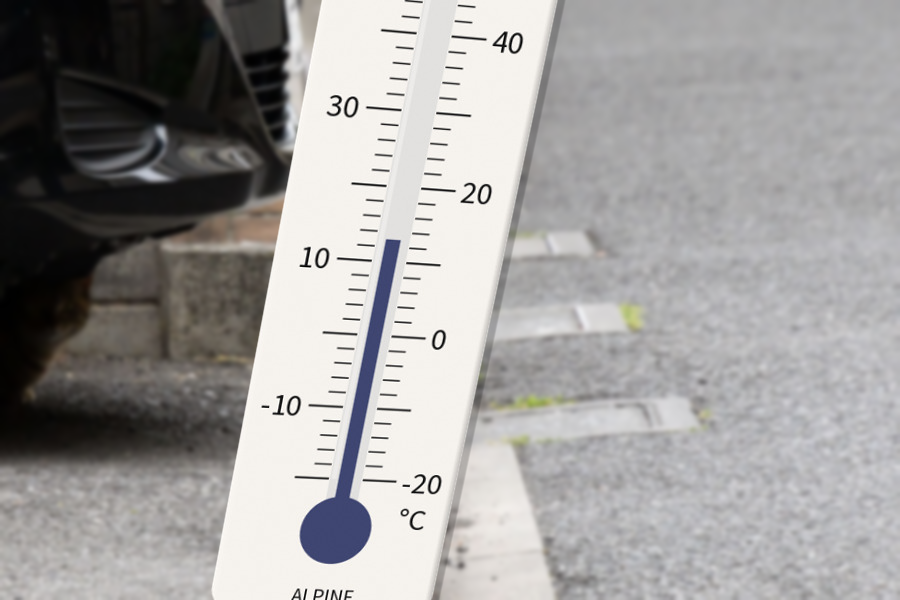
13 °C
